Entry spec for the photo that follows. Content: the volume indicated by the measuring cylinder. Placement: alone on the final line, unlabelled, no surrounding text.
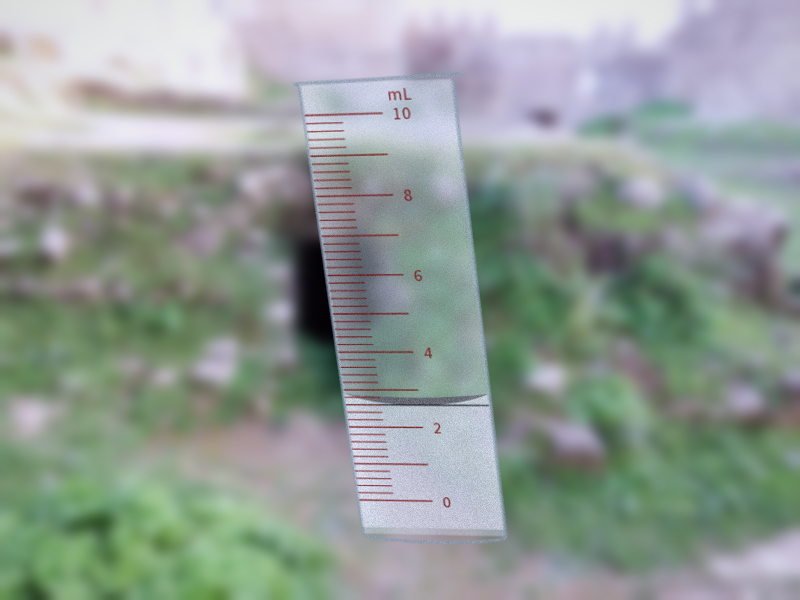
2.6 mL
